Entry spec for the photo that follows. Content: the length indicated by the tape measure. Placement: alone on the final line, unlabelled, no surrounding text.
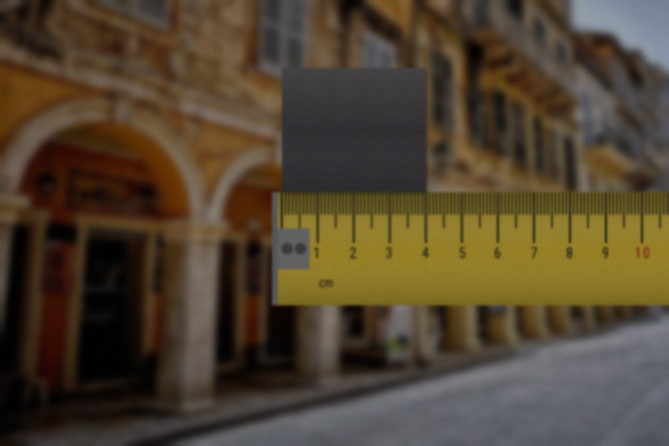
4 cm
